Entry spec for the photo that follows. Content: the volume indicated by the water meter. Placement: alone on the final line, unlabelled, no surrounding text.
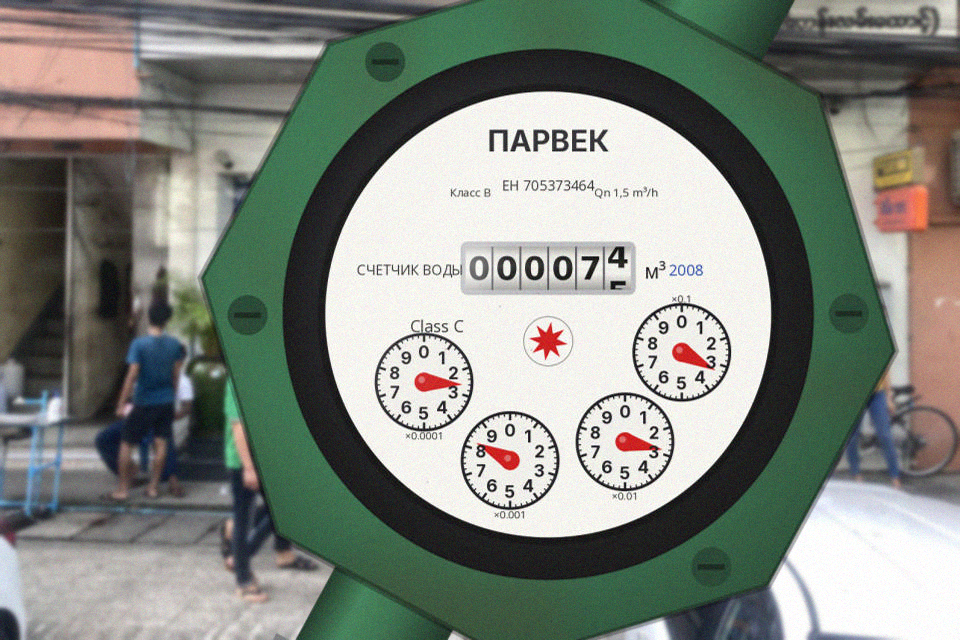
74.3282 m³
